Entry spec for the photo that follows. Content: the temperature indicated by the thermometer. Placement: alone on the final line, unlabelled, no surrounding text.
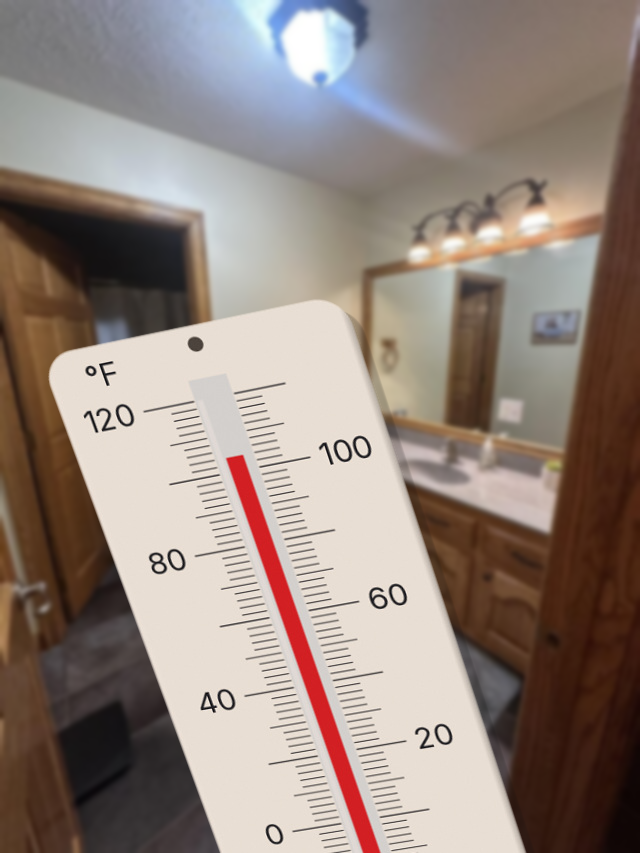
104 °F
